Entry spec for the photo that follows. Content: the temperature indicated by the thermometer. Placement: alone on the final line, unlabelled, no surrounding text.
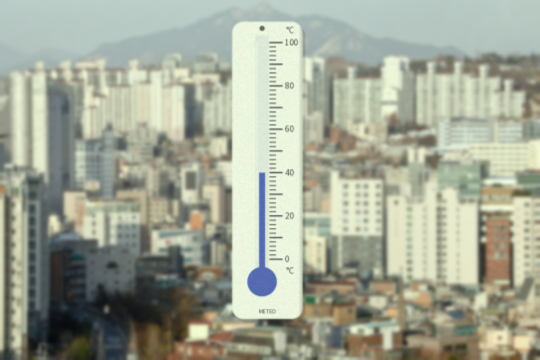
40 °C
